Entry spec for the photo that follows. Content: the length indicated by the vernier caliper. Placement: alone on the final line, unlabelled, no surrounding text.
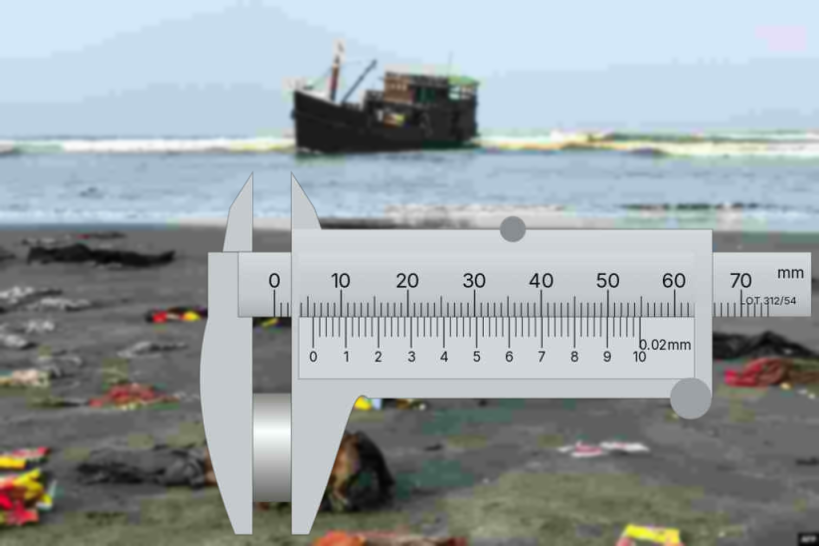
5.8 mm
